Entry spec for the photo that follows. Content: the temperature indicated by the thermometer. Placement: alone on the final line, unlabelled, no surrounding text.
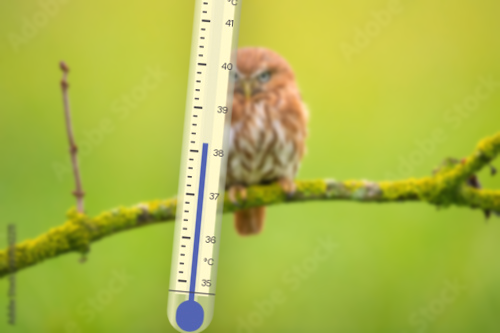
38.2 °C
